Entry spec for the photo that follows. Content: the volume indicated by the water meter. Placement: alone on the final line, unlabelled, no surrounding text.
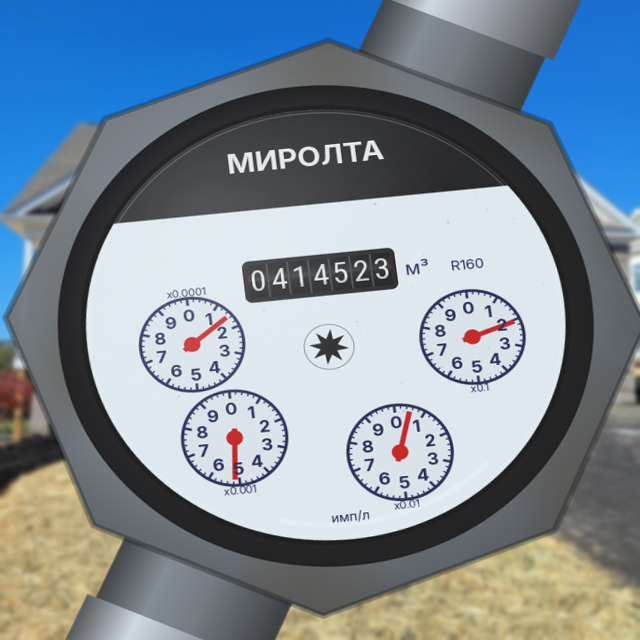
414523.2051 m³
